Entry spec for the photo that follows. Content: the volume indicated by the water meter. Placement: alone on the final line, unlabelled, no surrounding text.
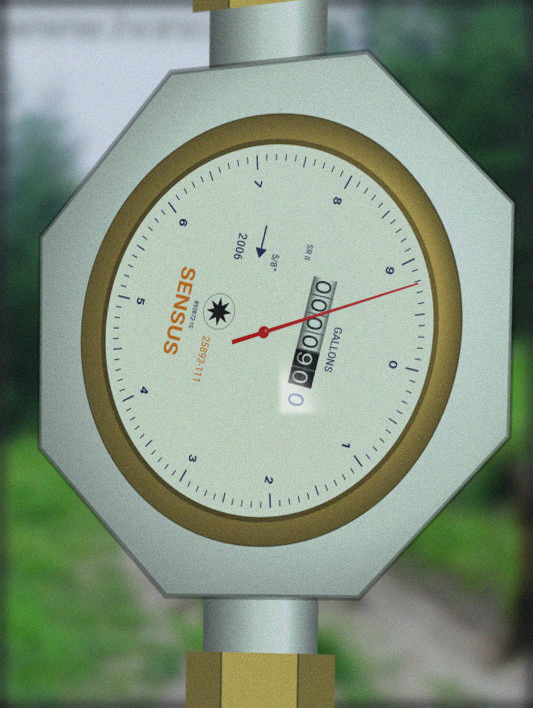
899.2 gal
